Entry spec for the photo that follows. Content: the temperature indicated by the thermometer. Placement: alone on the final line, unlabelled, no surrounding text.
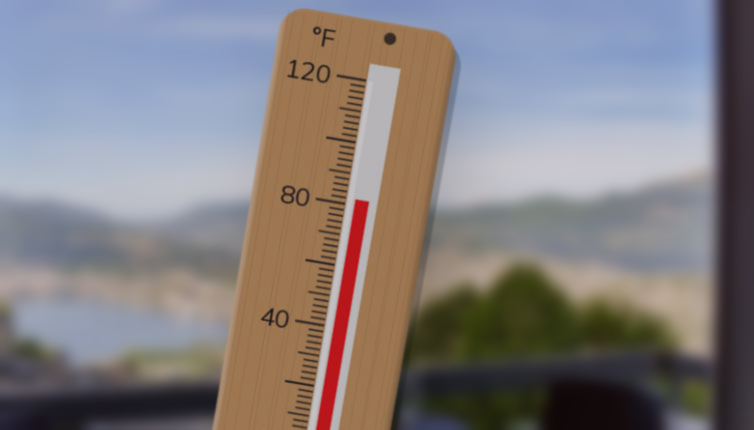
82 °F
